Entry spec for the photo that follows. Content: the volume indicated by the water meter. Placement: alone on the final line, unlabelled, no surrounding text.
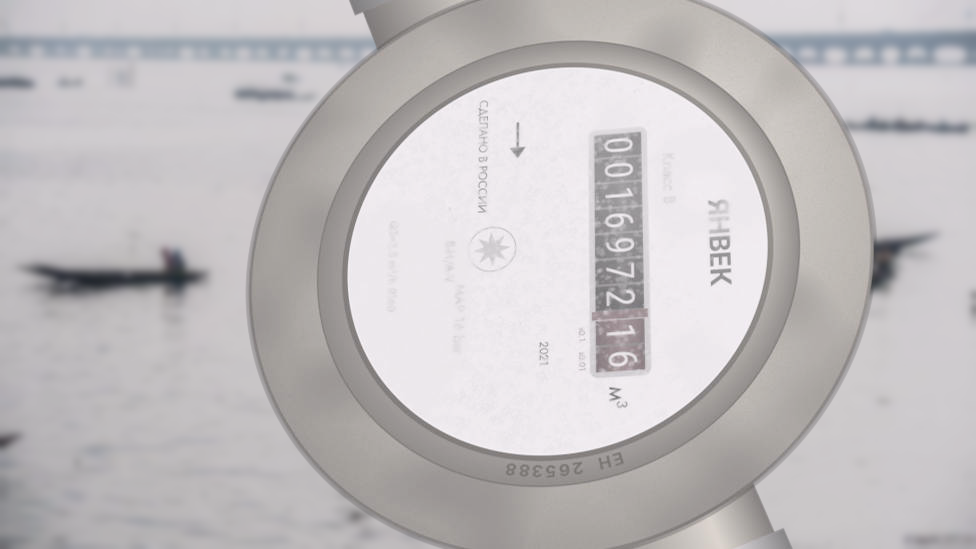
16972.16 m³
